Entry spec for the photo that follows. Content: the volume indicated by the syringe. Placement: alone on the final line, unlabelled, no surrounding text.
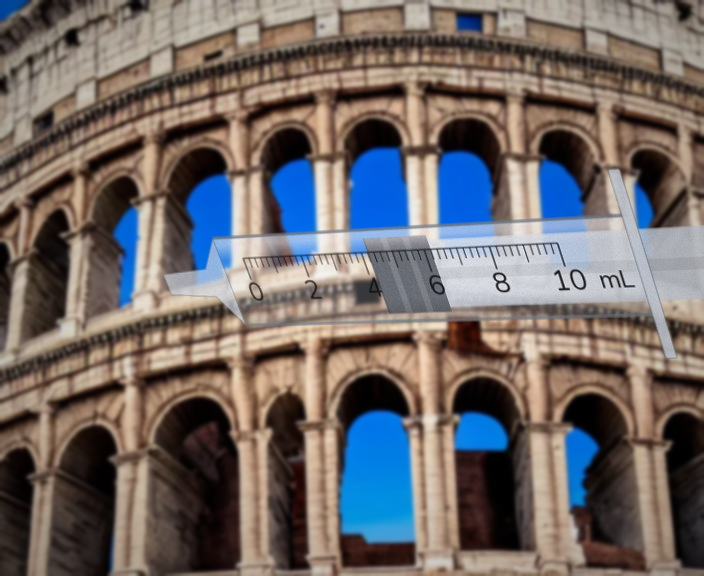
4.2 mL
